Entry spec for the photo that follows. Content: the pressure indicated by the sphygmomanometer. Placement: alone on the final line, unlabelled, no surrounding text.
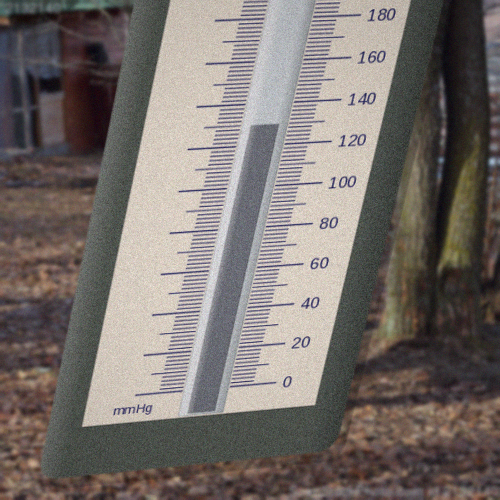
130 mmHg
